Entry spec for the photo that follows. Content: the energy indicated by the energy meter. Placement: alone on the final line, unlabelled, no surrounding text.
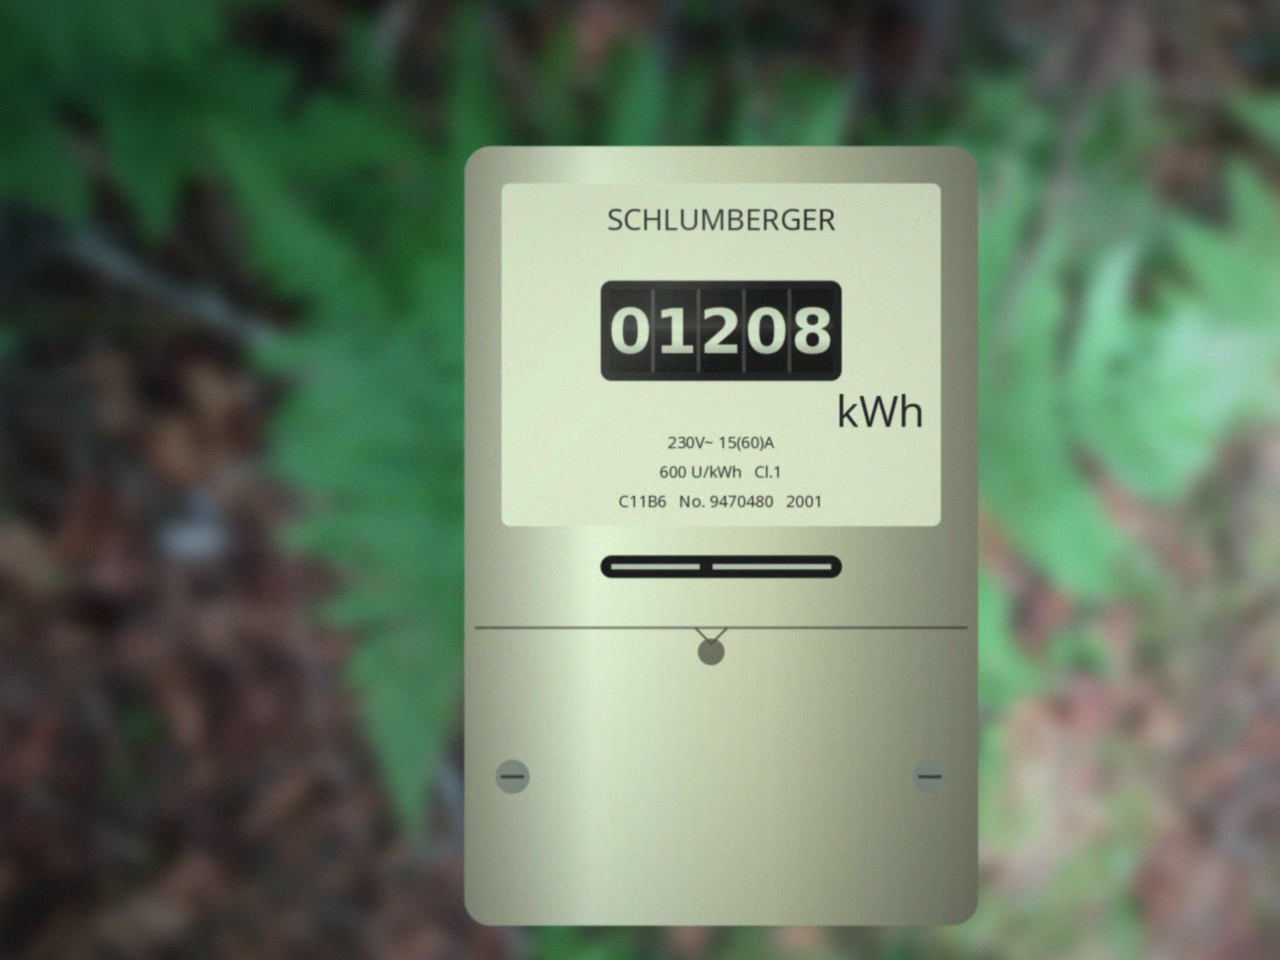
1208 kWh
